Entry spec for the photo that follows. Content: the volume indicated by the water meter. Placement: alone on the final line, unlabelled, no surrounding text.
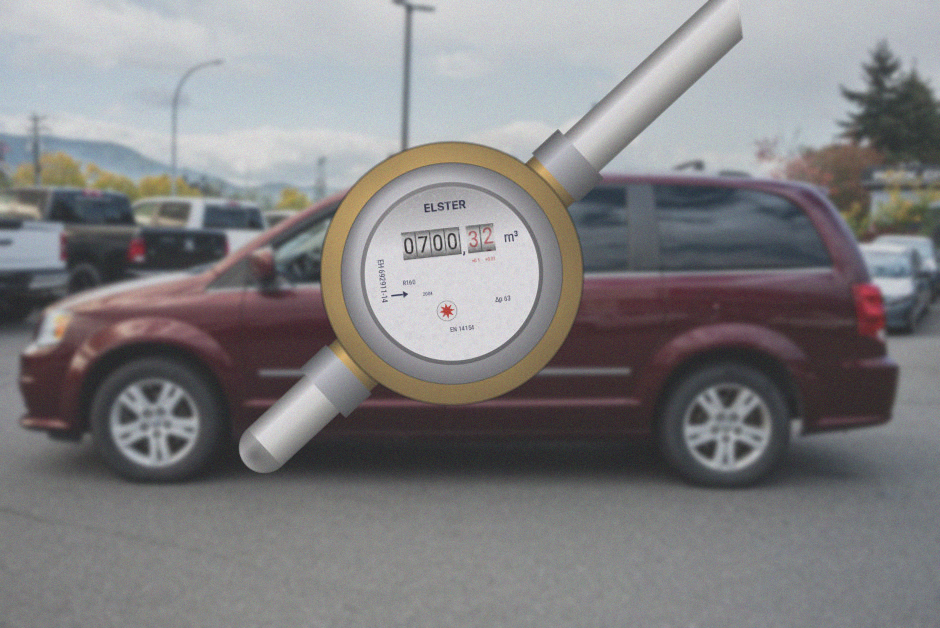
700.32 m³
